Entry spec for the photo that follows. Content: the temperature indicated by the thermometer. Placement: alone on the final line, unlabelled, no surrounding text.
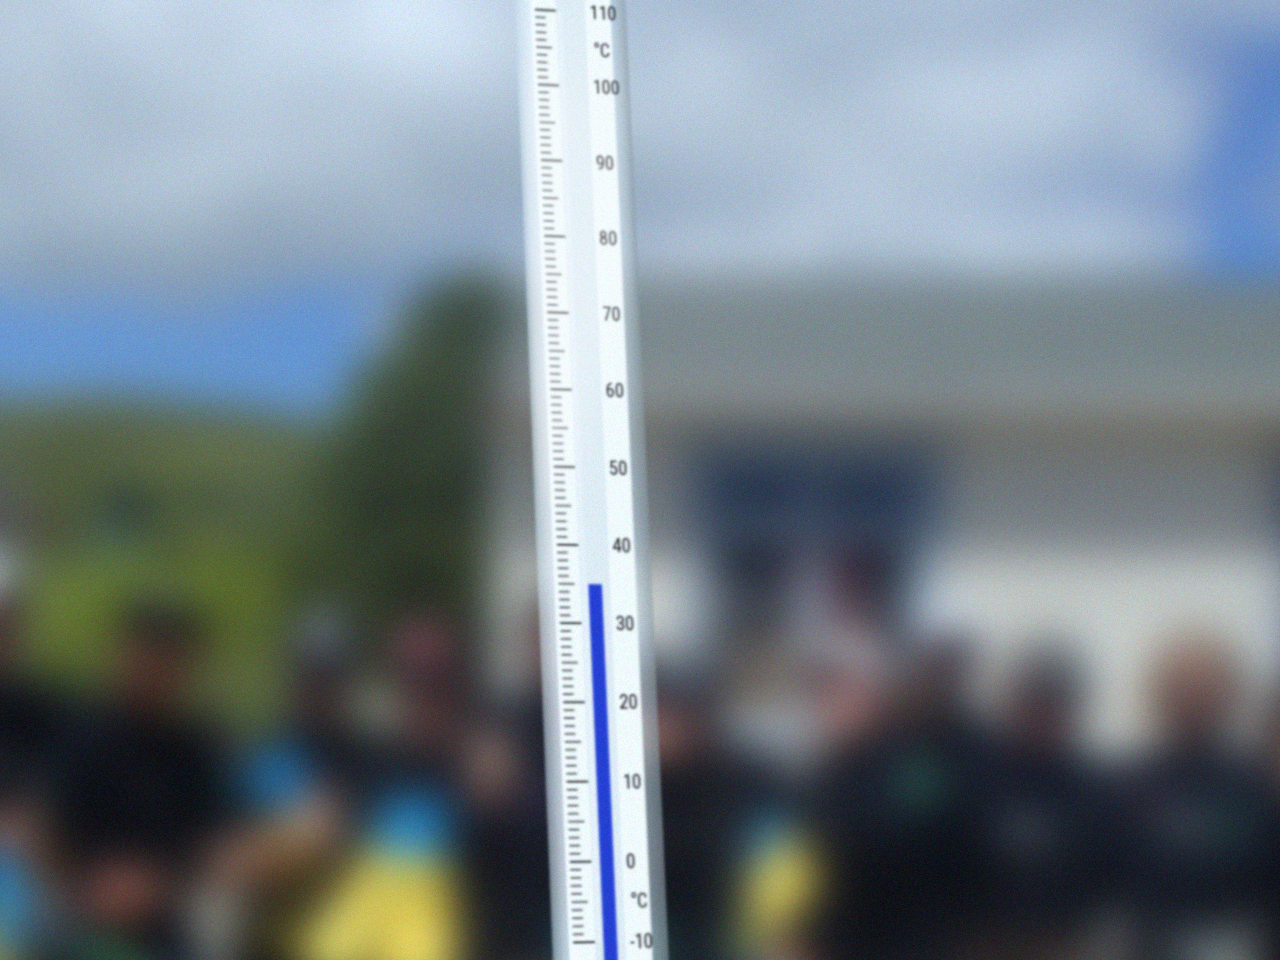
35 °C
